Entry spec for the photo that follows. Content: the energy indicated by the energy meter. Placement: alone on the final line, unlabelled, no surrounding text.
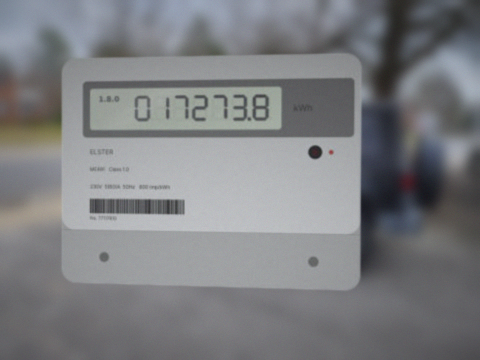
17273.8 kWh
